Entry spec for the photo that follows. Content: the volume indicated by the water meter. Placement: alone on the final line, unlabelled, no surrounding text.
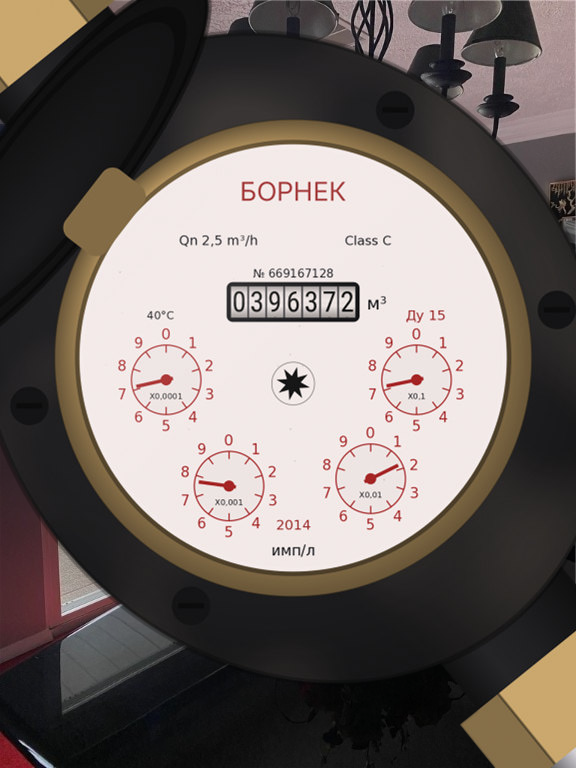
396372.7177 m³
